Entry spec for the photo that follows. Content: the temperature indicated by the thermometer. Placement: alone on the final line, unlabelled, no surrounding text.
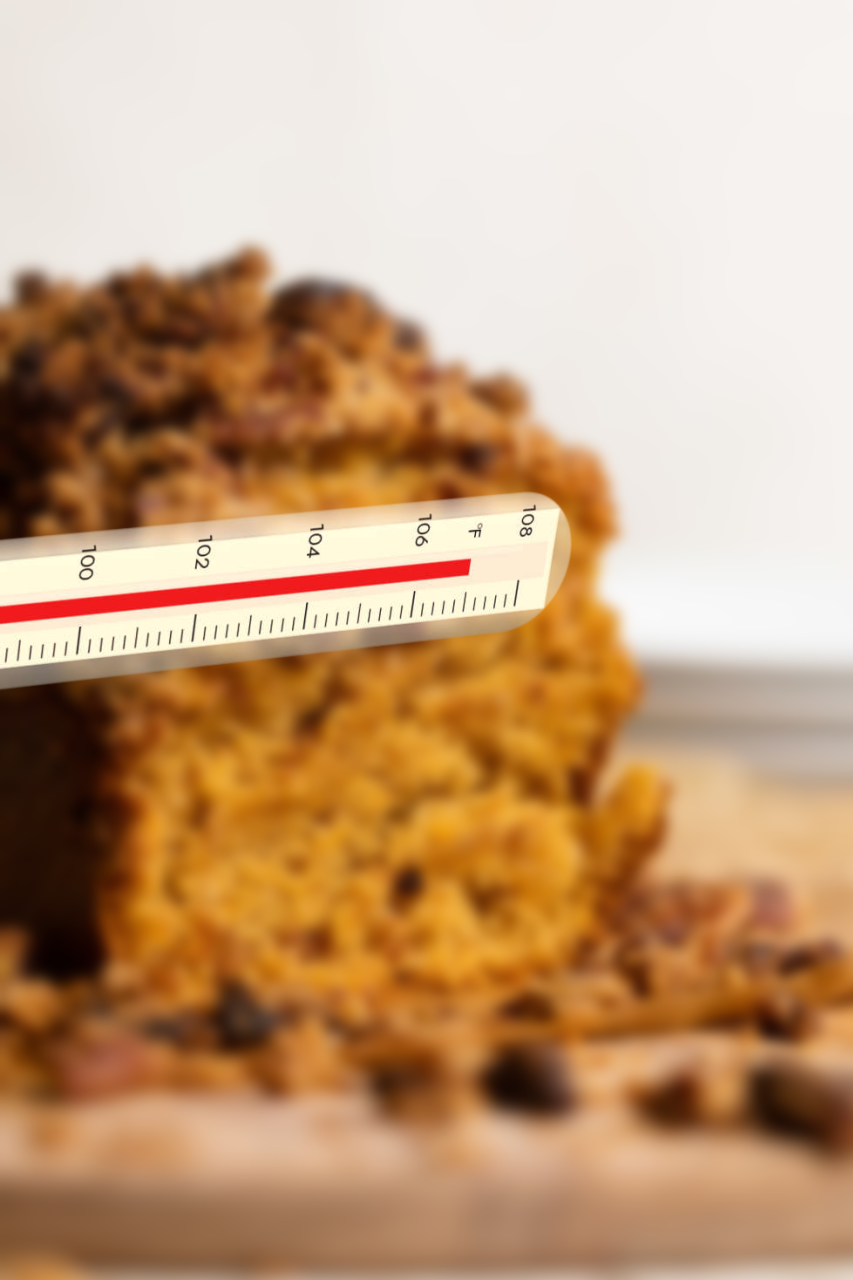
107 °F
